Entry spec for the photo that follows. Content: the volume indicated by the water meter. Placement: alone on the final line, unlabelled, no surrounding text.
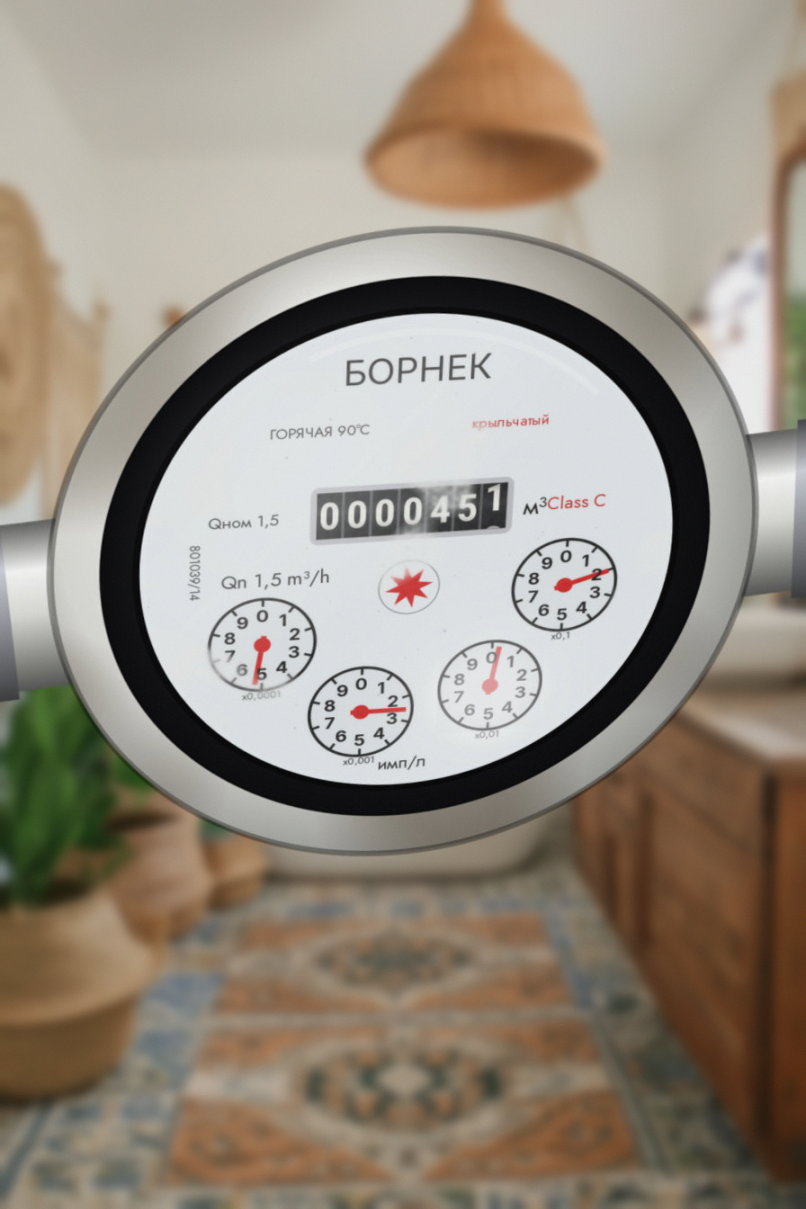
451.2025 m³
